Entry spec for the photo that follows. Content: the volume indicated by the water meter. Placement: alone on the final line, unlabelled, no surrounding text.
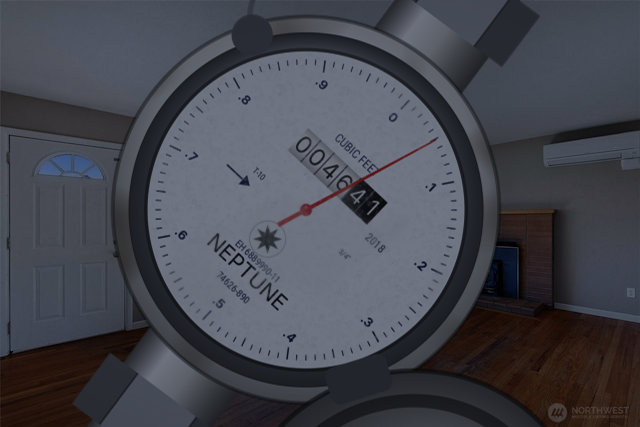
4641.05 ft³
